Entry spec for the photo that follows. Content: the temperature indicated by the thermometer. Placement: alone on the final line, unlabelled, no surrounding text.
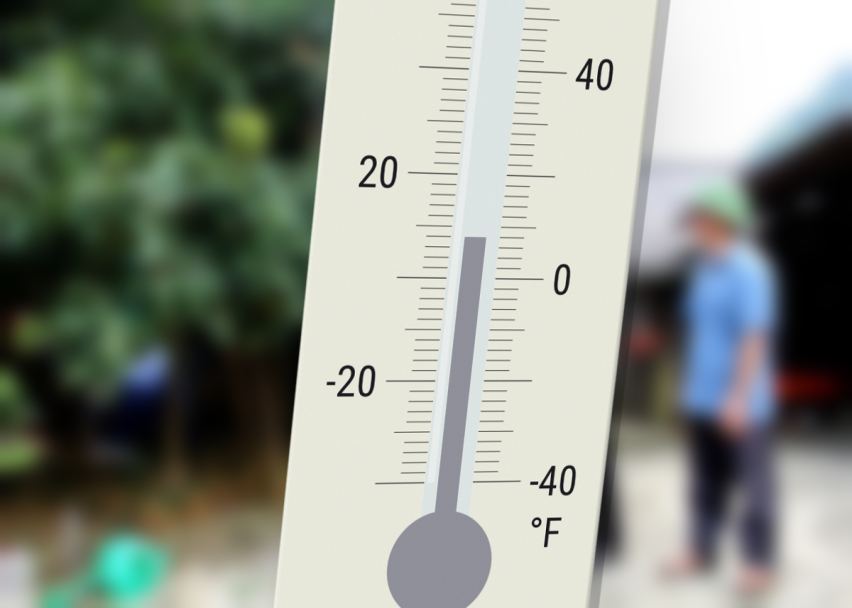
8 °F
